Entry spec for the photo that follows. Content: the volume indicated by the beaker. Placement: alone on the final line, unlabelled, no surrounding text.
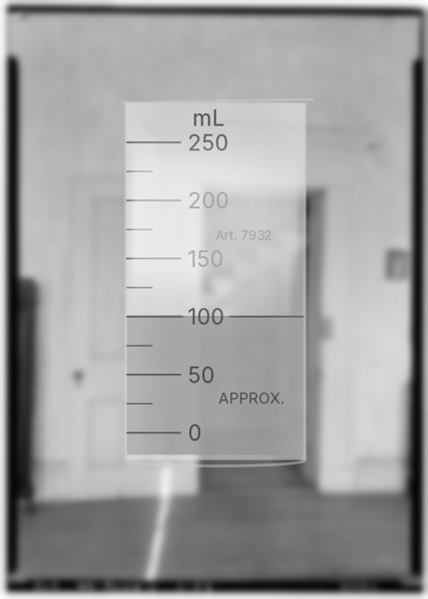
100 mL
